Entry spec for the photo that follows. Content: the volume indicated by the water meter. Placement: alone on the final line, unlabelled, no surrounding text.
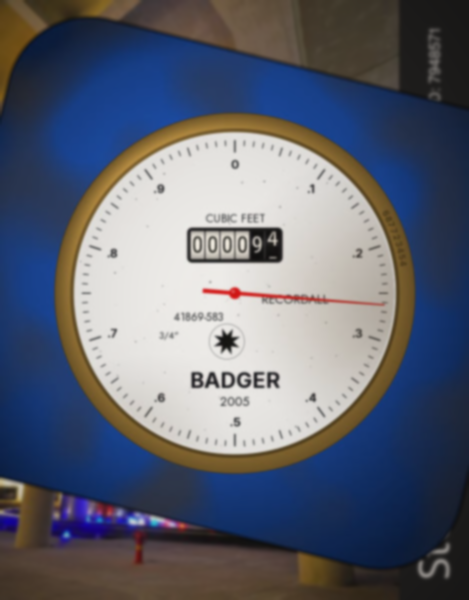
94.26 ft³
